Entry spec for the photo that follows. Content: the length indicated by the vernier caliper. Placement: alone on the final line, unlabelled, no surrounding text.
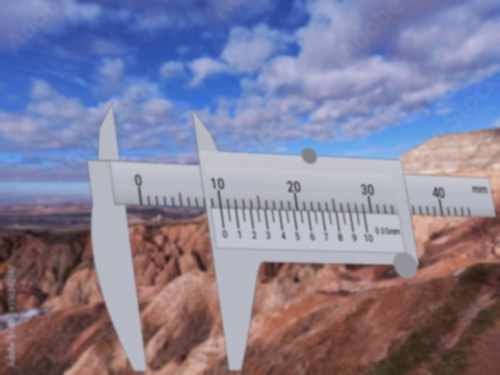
10.0 mm
